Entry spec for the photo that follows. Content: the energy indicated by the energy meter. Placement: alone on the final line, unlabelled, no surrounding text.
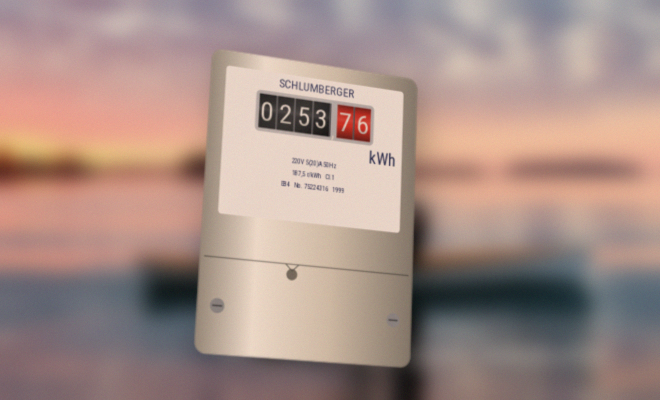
253.76 kWh
